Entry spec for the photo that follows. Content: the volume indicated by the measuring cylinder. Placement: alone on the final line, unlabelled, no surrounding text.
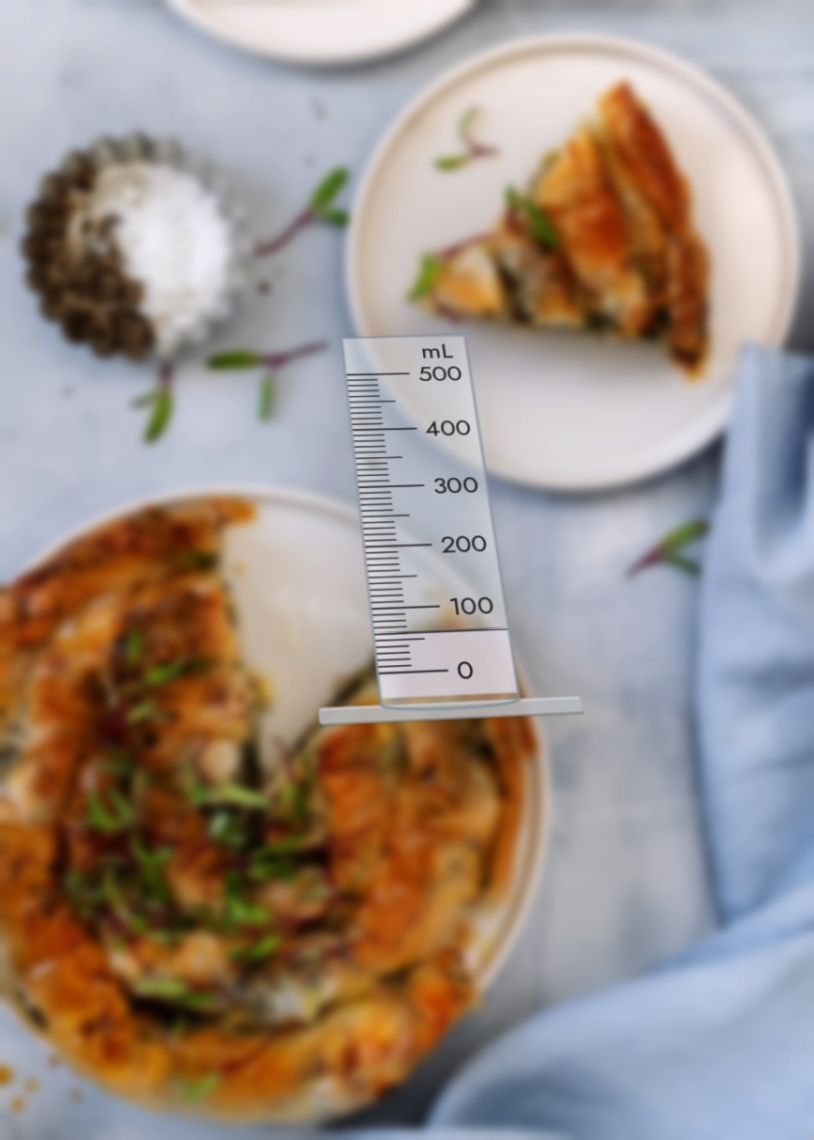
60 mL
